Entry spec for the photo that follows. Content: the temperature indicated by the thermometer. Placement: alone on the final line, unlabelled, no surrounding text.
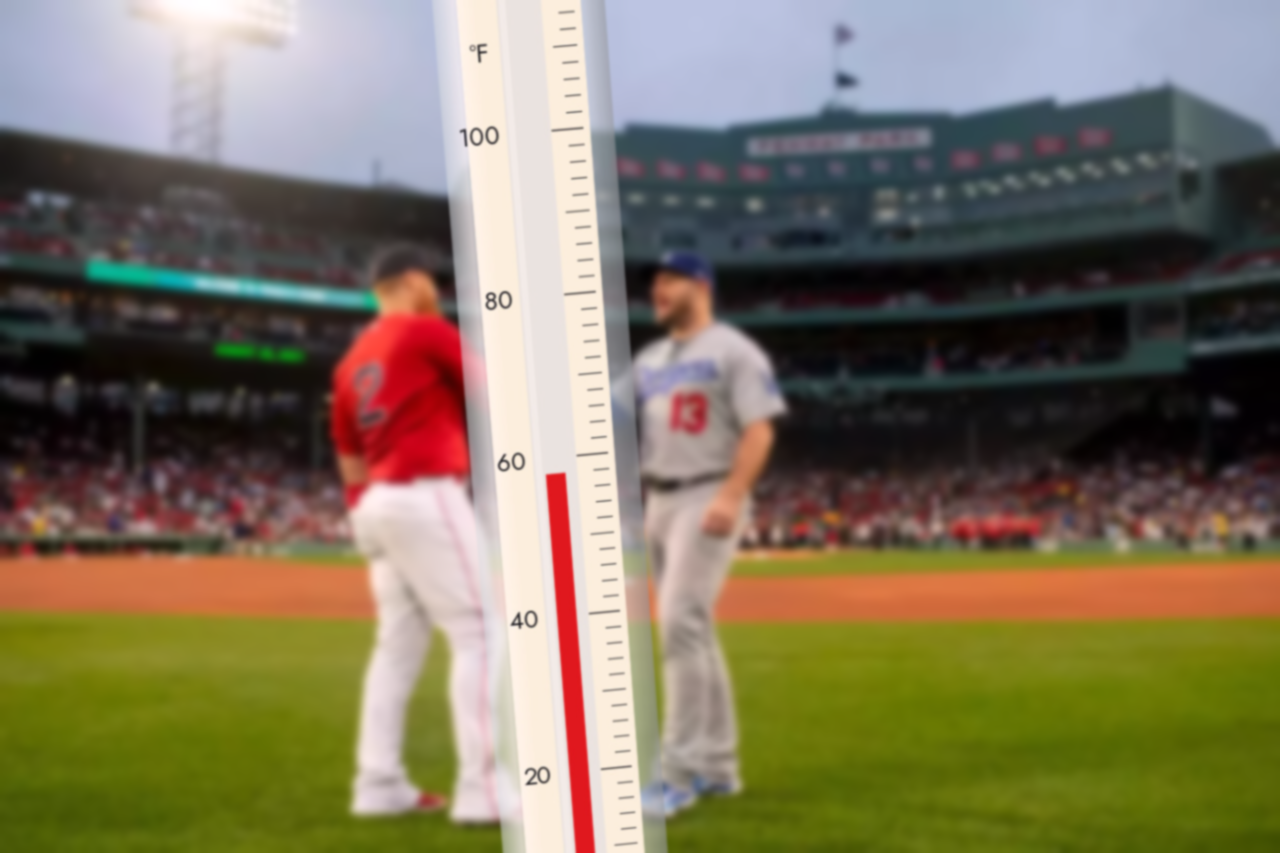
58 °F
